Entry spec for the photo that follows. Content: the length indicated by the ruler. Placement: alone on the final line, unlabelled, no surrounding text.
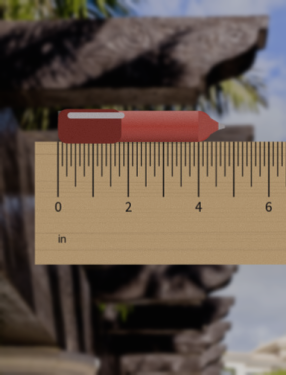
4.75 in
